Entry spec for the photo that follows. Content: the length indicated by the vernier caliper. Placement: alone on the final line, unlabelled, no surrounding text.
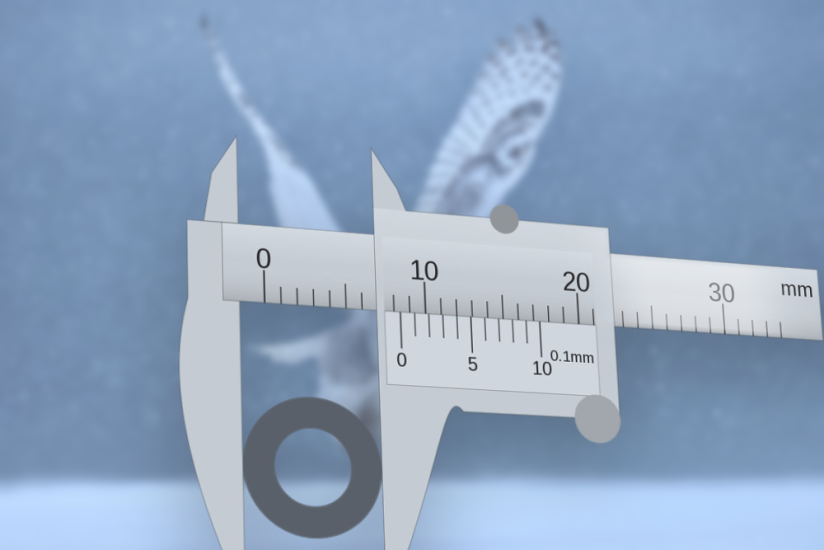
8.4 mm
